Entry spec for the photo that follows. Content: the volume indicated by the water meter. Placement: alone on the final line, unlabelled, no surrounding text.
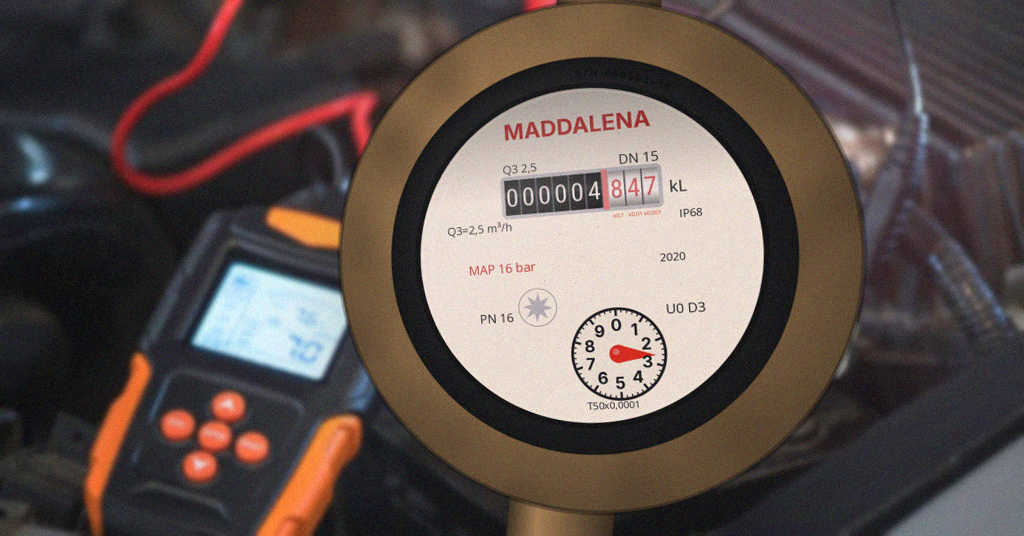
4.8472 kL
